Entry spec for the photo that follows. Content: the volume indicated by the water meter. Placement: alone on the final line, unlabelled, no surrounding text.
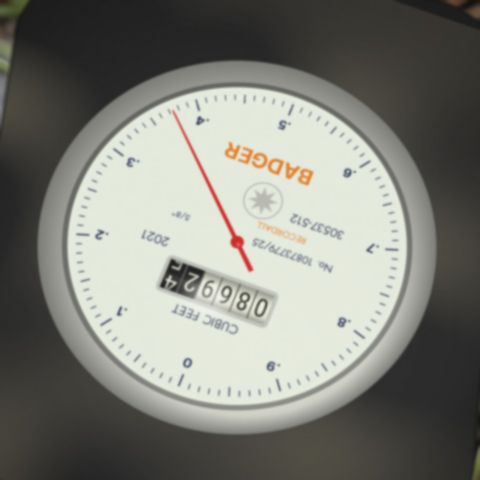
86924.37 ft³
